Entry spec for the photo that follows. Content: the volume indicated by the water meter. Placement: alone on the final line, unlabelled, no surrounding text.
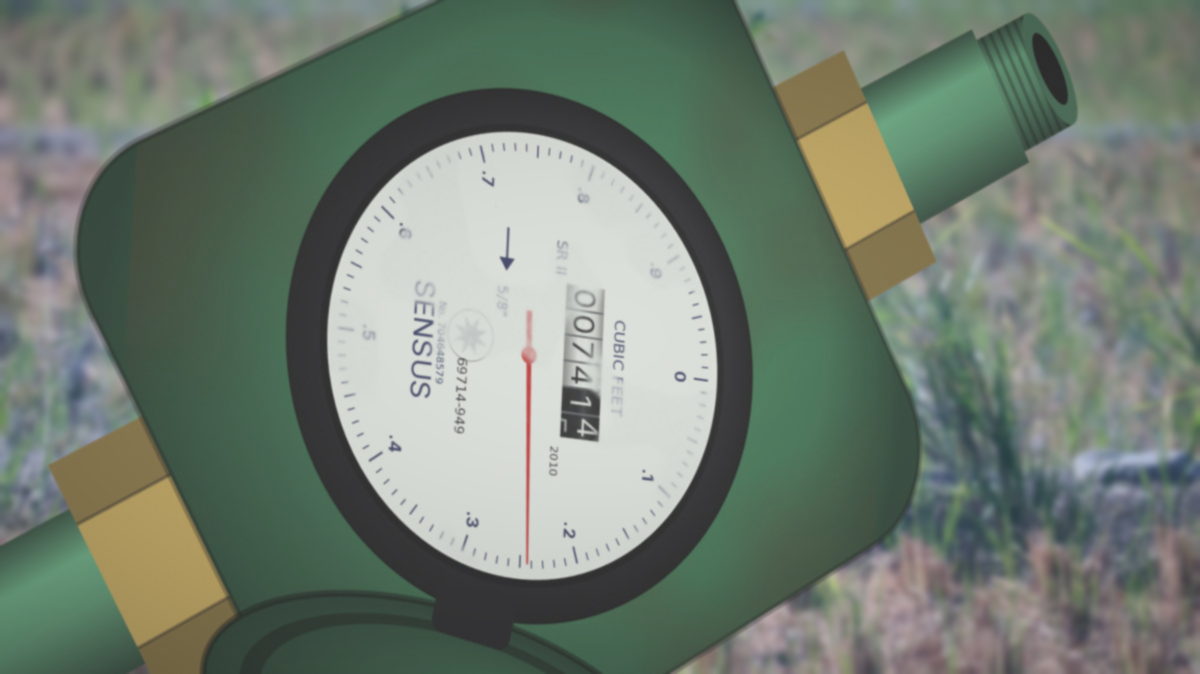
7414.24 ft³
